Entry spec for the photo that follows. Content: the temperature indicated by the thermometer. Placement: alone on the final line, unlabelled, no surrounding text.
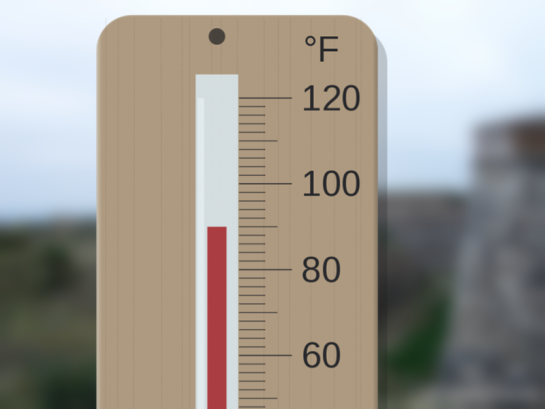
90 °F
